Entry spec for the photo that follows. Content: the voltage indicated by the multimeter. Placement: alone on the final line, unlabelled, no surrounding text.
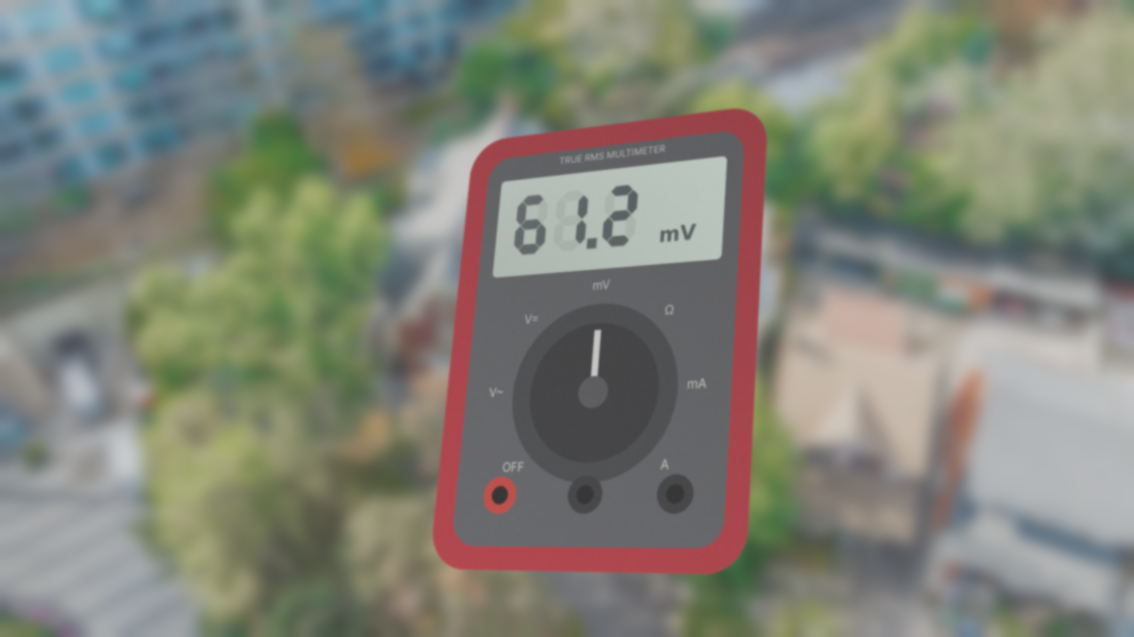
61.2 mV
